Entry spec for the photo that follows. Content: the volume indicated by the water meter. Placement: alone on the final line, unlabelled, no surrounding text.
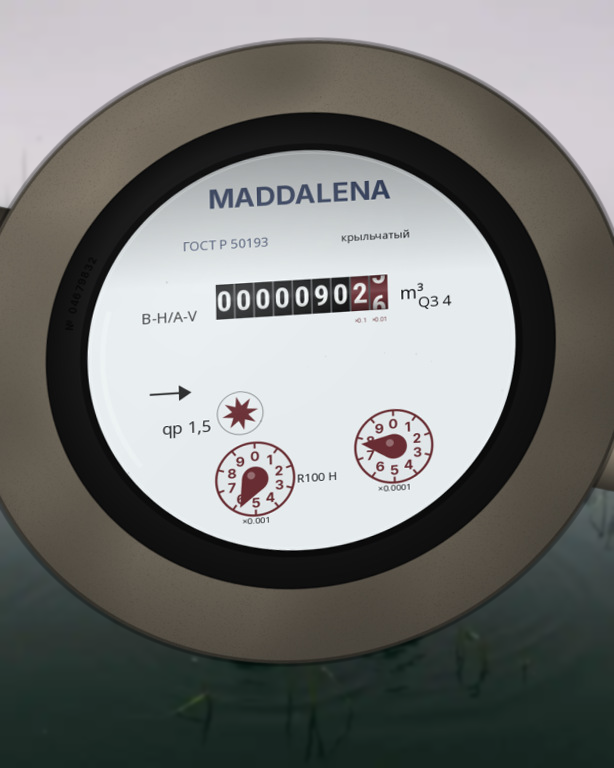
90.2557 m³
